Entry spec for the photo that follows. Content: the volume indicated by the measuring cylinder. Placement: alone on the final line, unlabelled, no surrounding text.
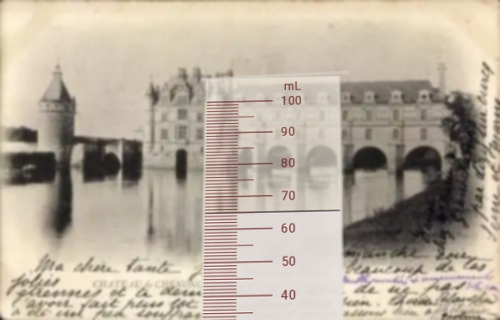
65 mL
